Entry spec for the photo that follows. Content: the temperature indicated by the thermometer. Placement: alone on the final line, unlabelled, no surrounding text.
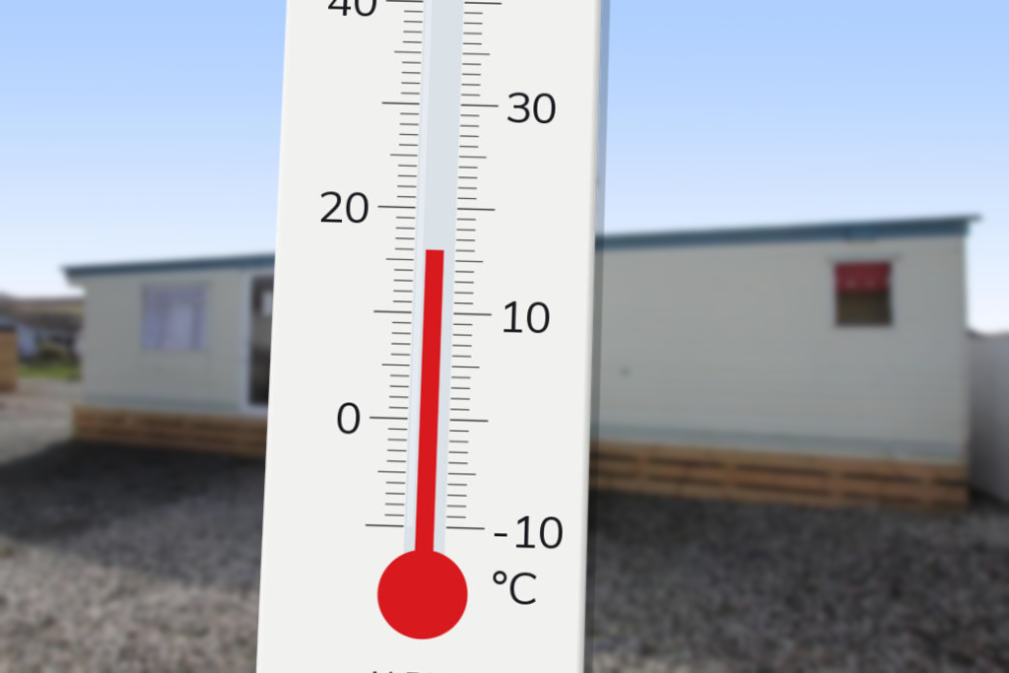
16 °C
